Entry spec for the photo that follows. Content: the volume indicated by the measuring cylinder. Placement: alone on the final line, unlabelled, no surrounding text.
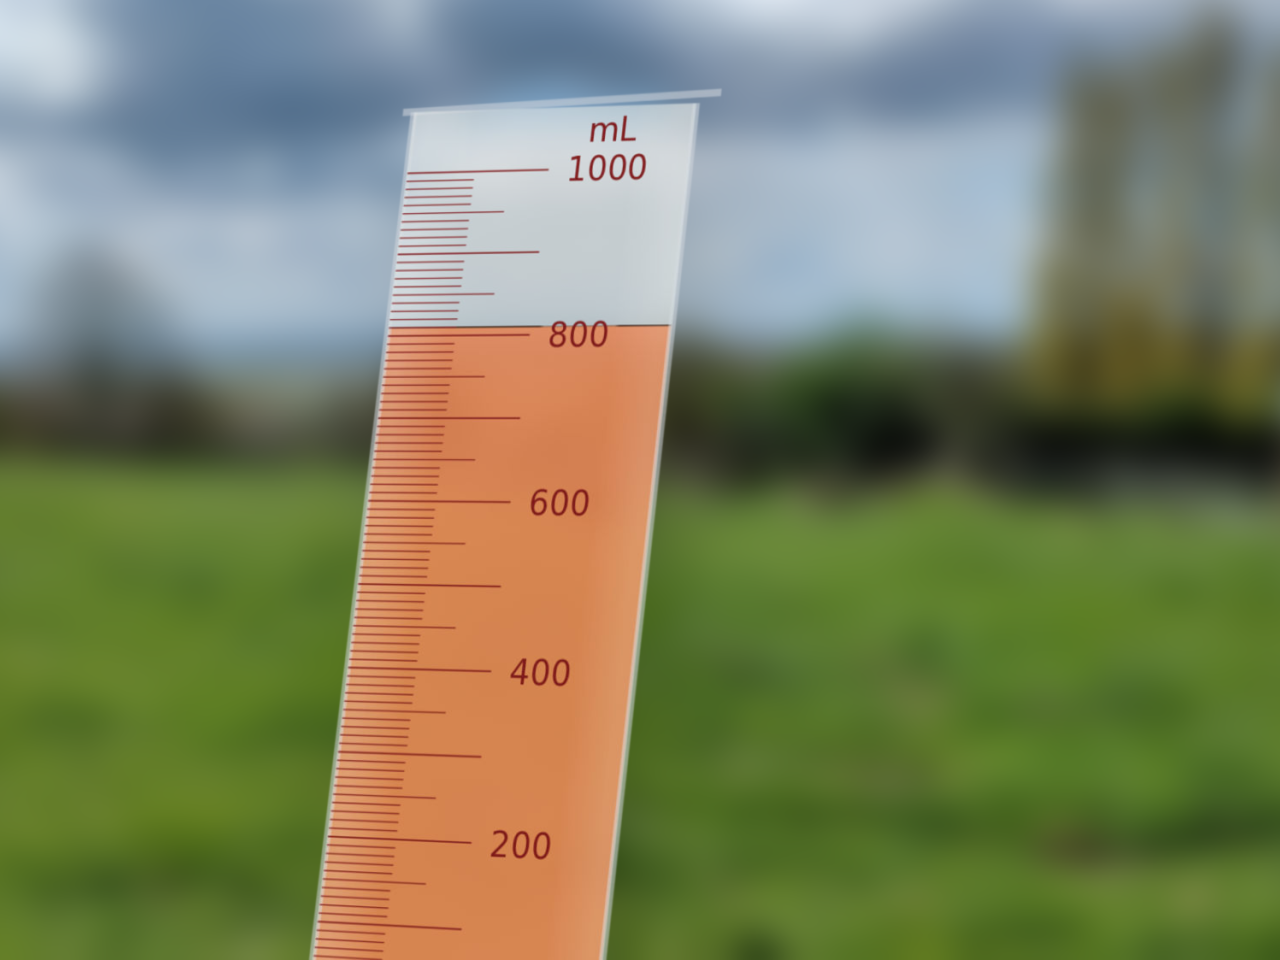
810 mL
